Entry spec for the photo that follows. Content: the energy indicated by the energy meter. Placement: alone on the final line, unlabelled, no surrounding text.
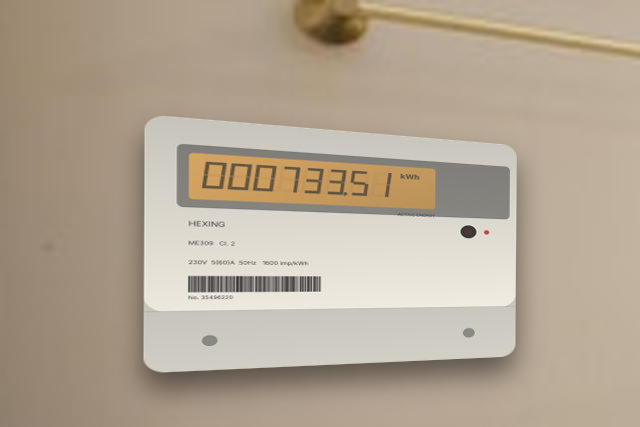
733.51 kWh
